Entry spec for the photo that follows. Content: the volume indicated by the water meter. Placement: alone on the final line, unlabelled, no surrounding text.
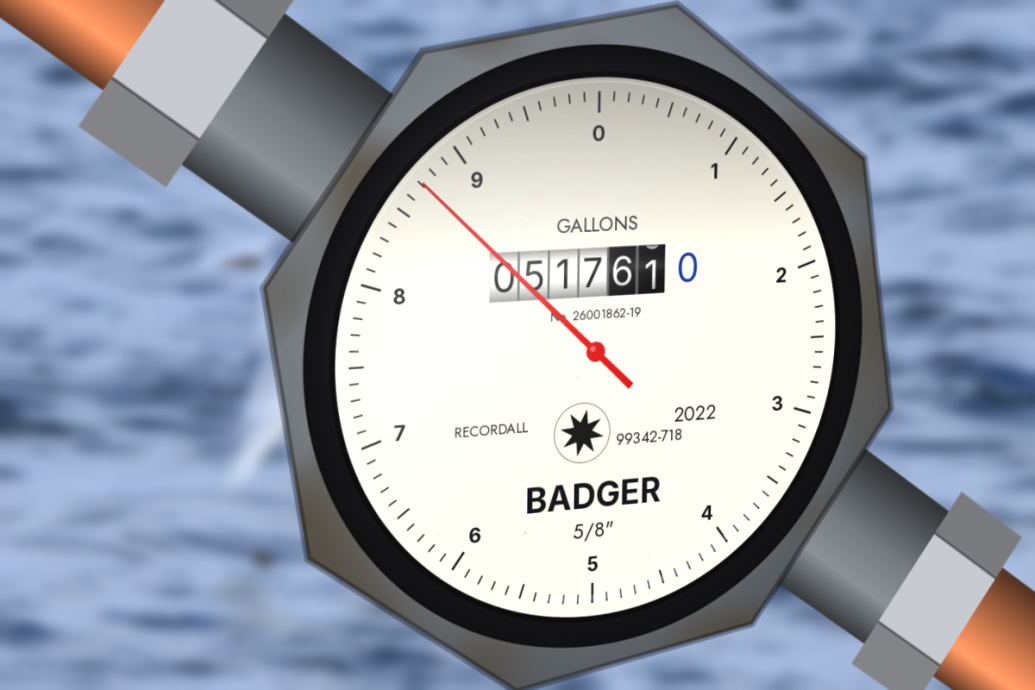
517608.7 gal
